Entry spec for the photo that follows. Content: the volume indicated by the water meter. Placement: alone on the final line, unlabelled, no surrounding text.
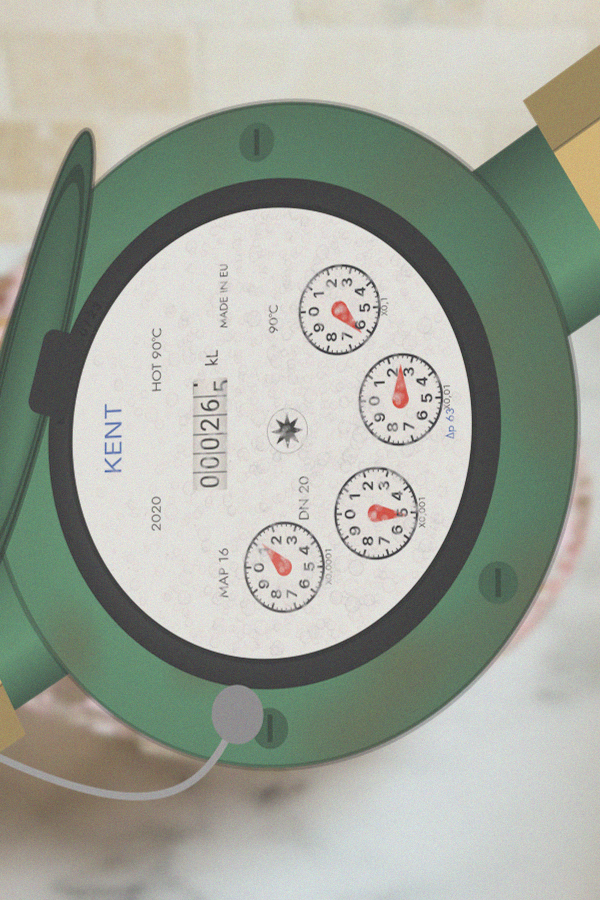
264.6251 kL
